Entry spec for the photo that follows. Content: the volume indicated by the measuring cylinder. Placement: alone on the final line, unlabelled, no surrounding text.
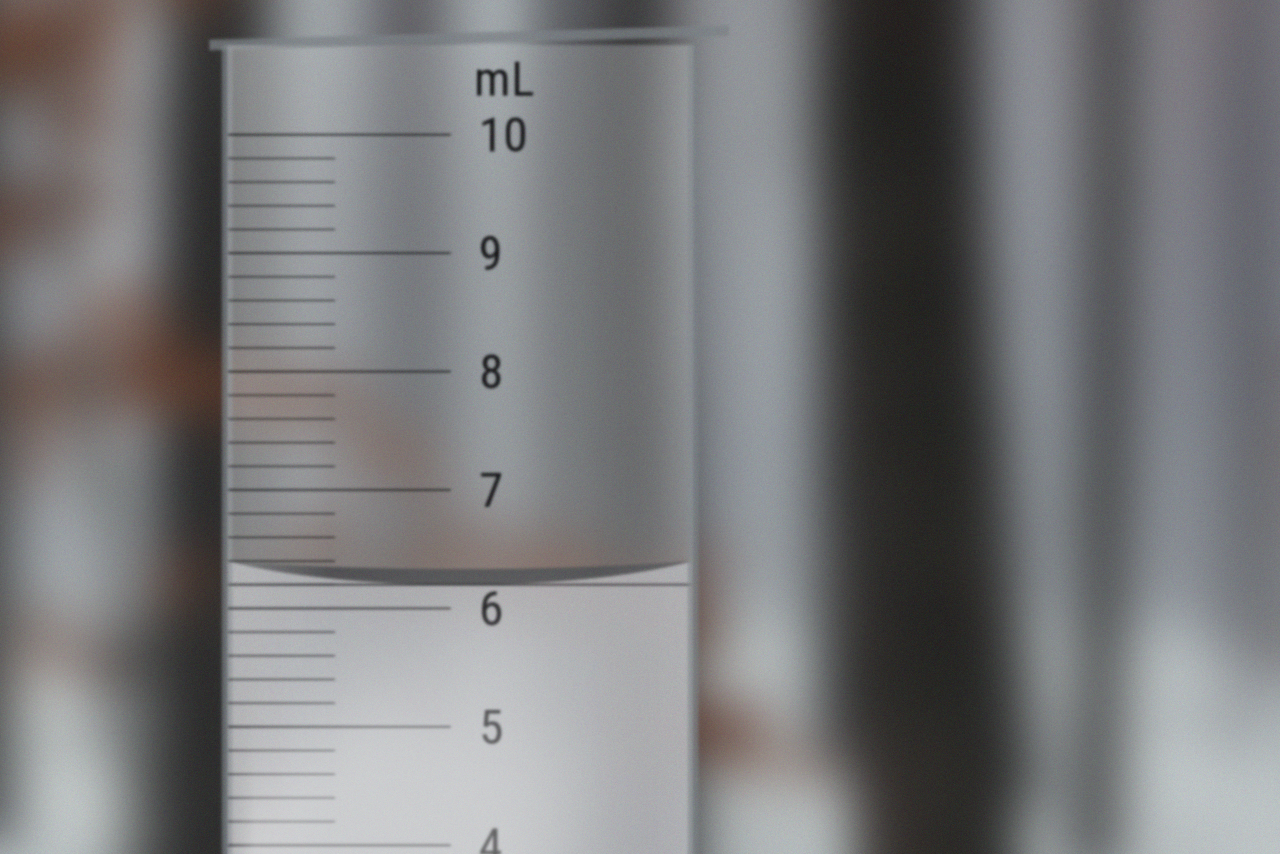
6.2 mL
